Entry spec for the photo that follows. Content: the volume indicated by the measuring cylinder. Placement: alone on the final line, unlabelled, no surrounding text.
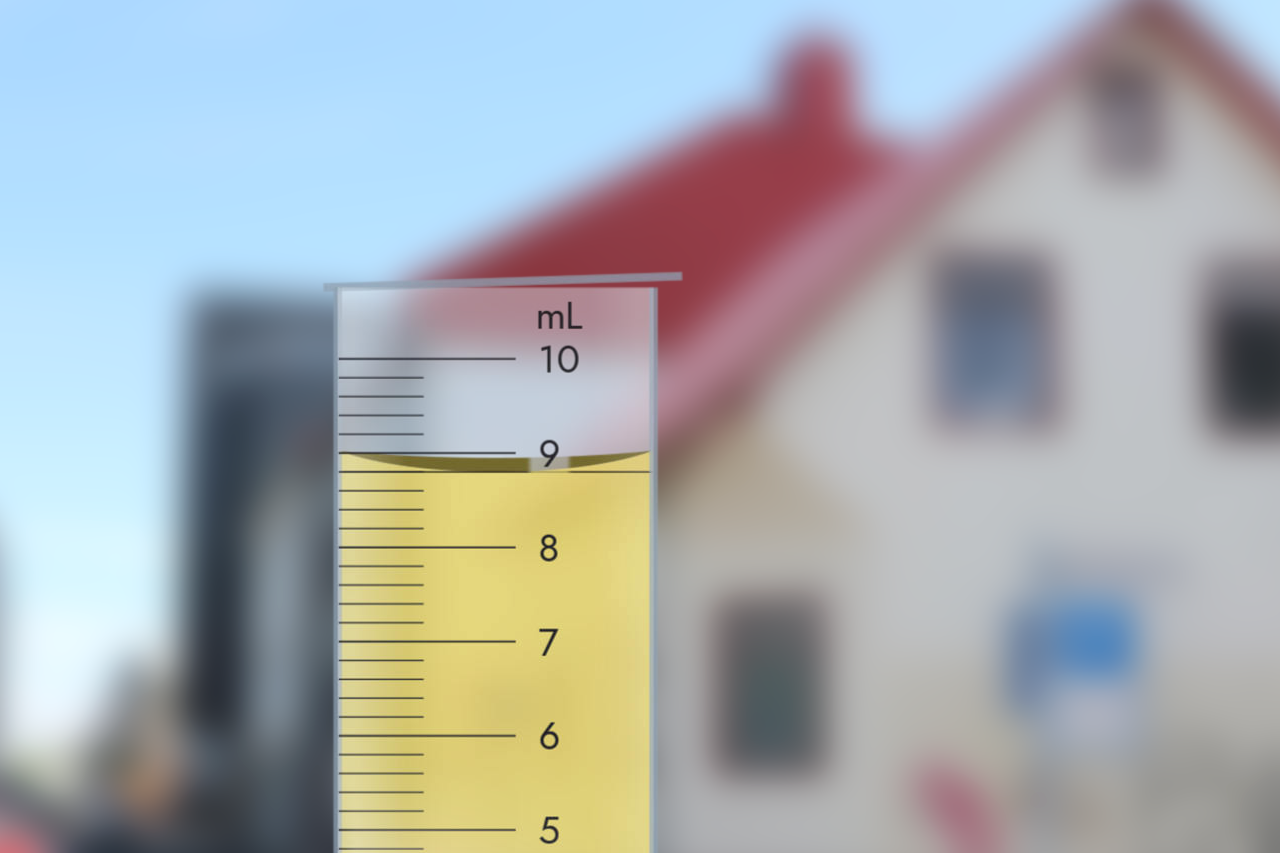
8.8 mL
